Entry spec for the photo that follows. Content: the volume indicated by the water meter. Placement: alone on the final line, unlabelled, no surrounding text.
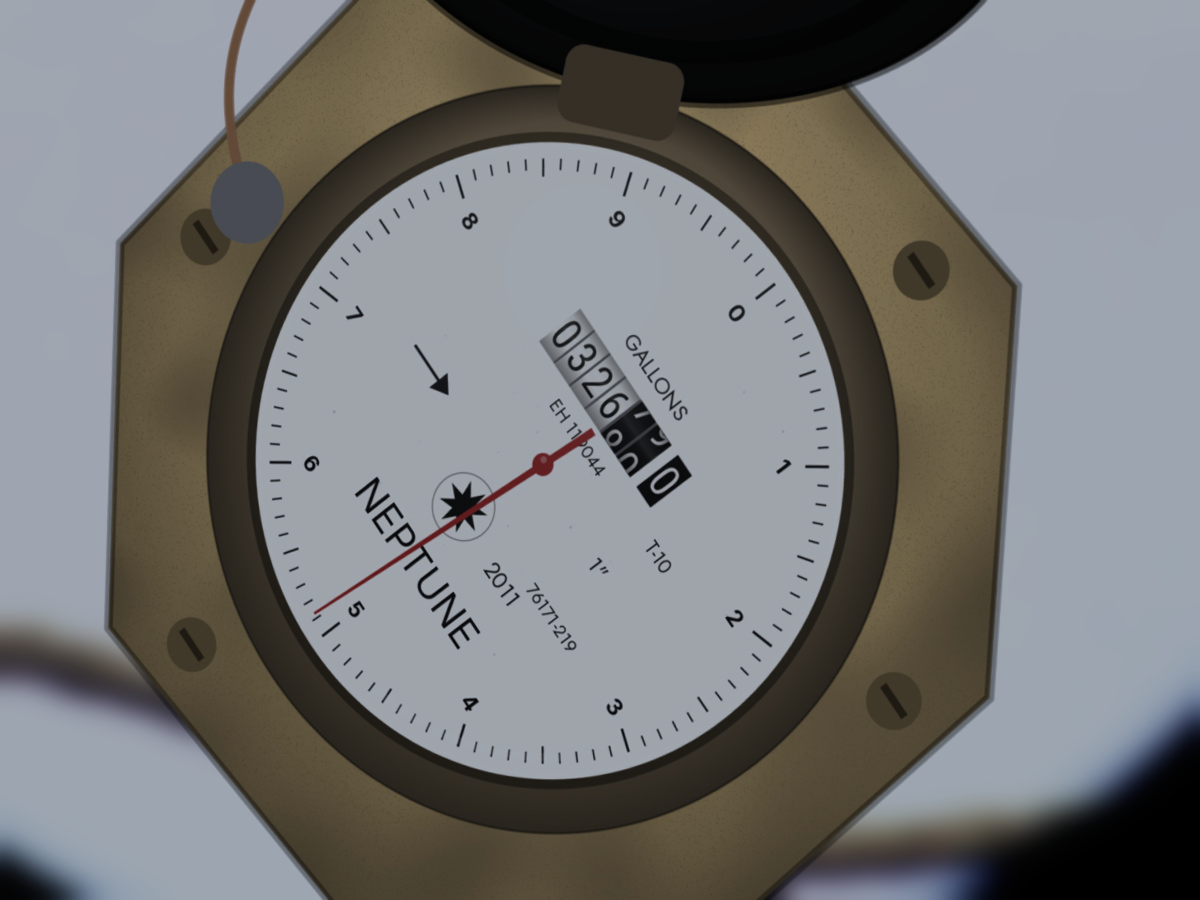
326795.1 gal
